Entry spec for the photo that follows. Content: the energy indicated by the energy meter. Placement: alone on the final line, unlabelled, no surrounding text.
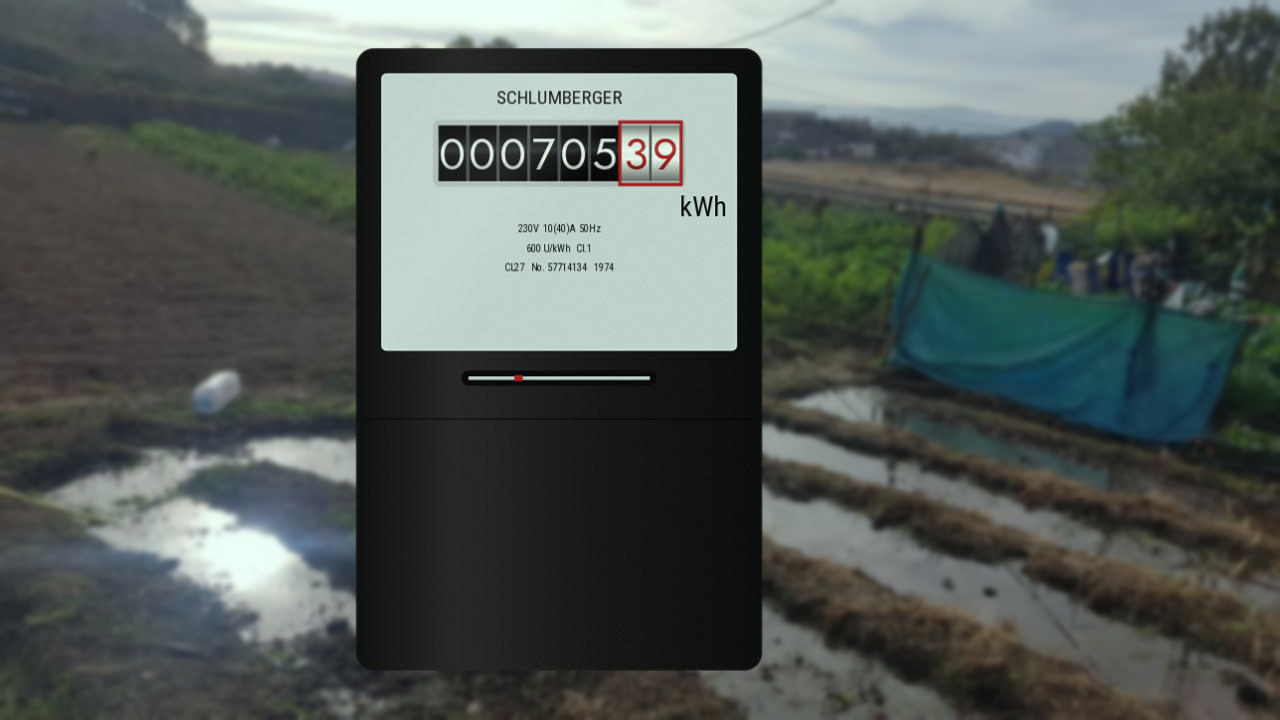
705.39 kWh
